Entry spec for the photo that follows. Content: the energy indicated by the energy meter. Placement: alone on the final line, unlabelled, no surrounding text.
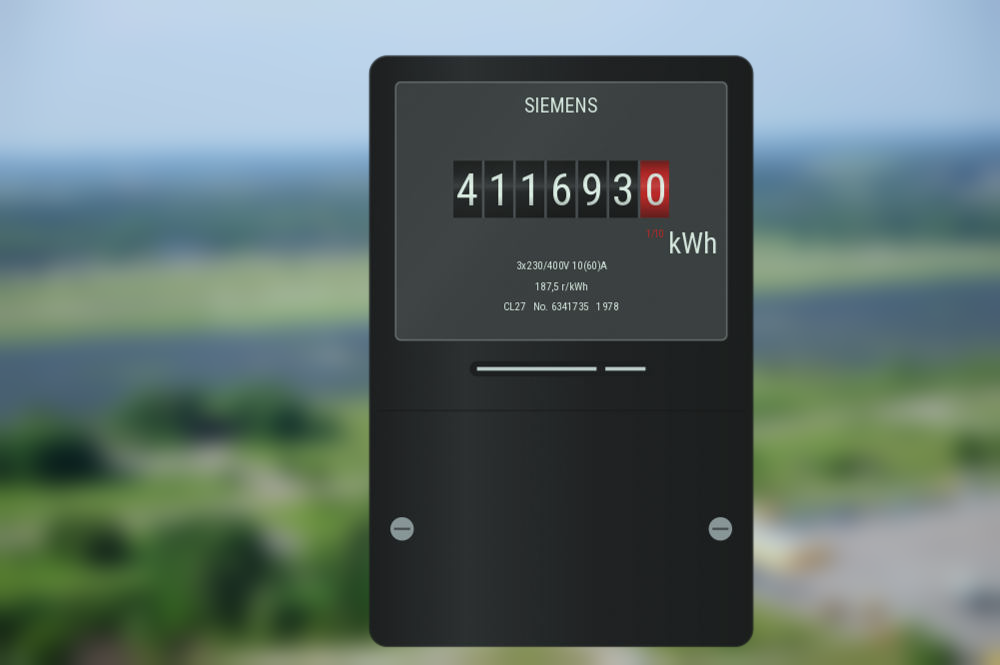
411693.0 kWh
